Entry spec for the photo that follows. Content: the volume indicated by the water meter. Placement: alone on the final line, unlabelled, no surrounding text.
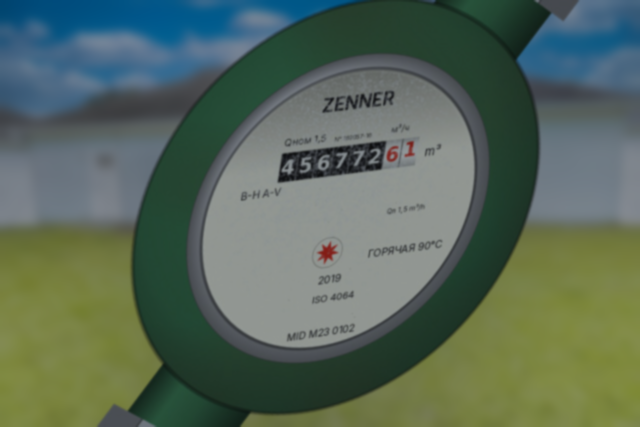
456772.61 m³
